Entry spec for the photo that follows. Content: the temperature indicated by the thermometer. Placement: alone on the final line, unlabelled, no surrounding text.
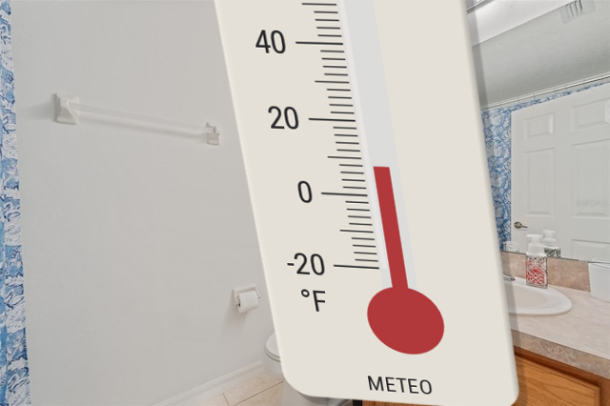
8 °F
